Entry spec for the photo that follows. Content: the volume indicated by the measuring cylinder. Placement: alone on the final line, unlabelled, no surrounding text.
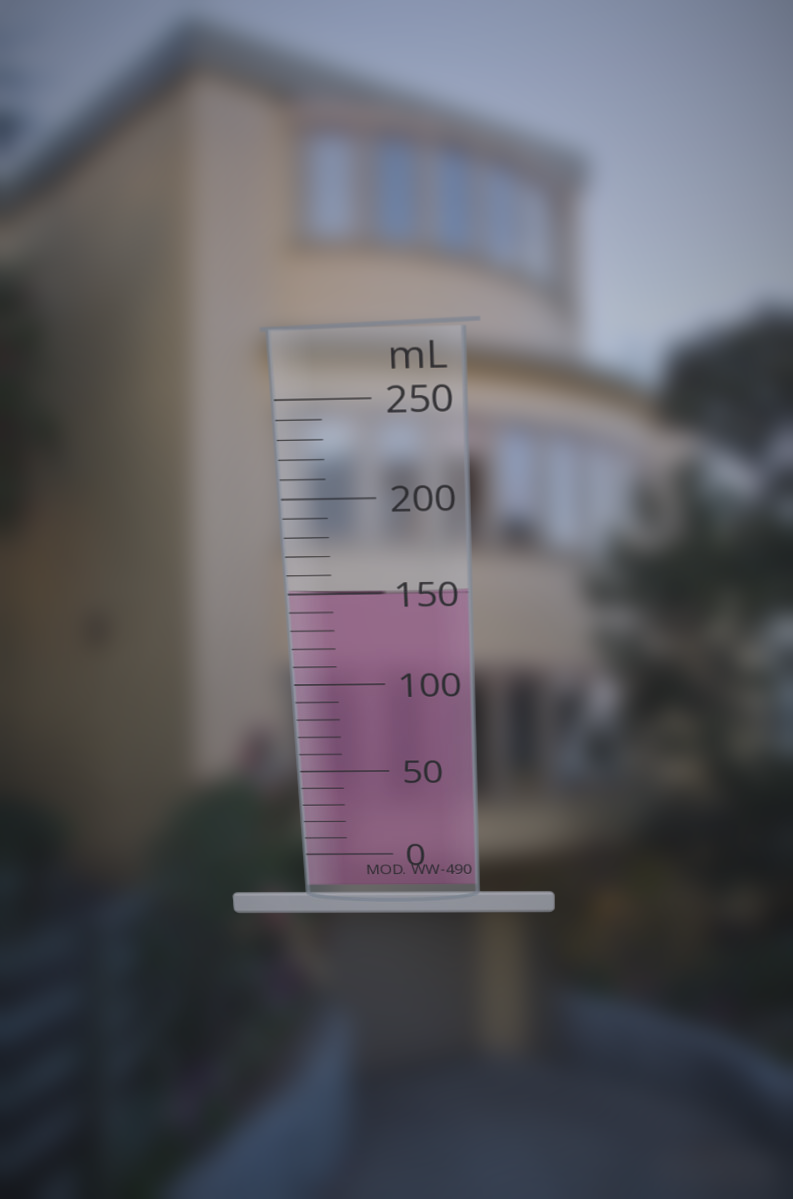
150 mL
